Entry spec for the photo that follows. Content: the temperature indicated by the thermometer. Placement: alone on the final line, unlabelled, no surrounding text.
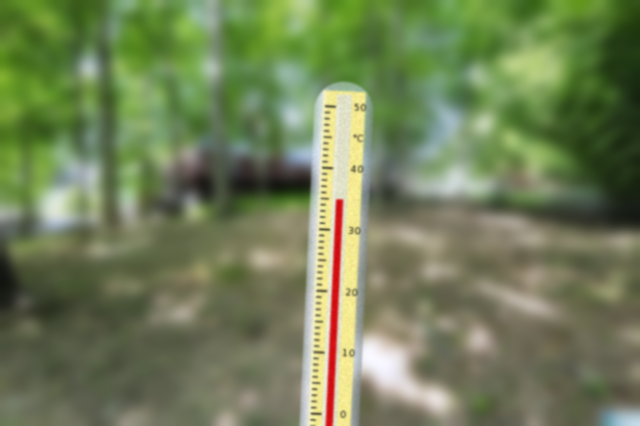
35 °C
